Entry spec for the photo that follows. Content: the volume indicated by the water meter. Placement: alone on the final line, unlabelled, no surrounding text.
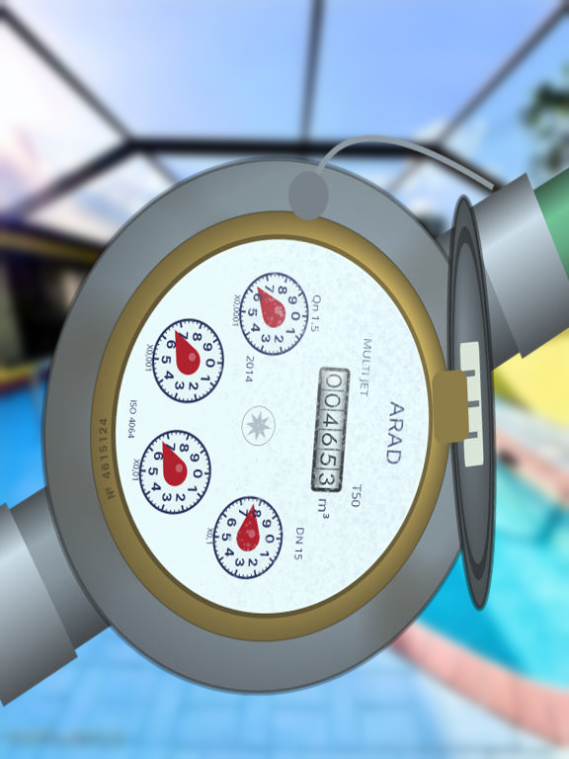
4653.7666 m³
